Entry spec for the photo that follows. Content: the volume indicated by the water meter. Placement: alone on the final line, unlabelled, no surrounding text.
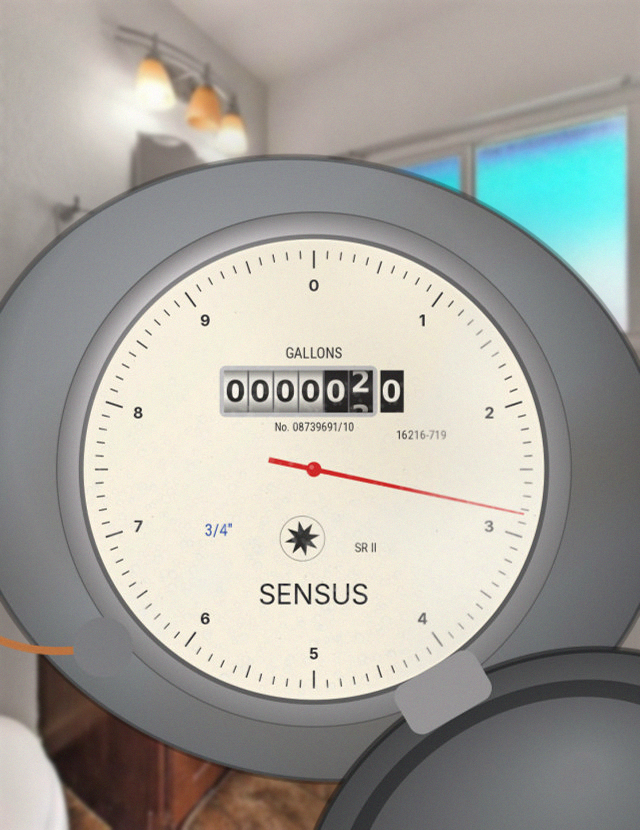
22.8 gal
